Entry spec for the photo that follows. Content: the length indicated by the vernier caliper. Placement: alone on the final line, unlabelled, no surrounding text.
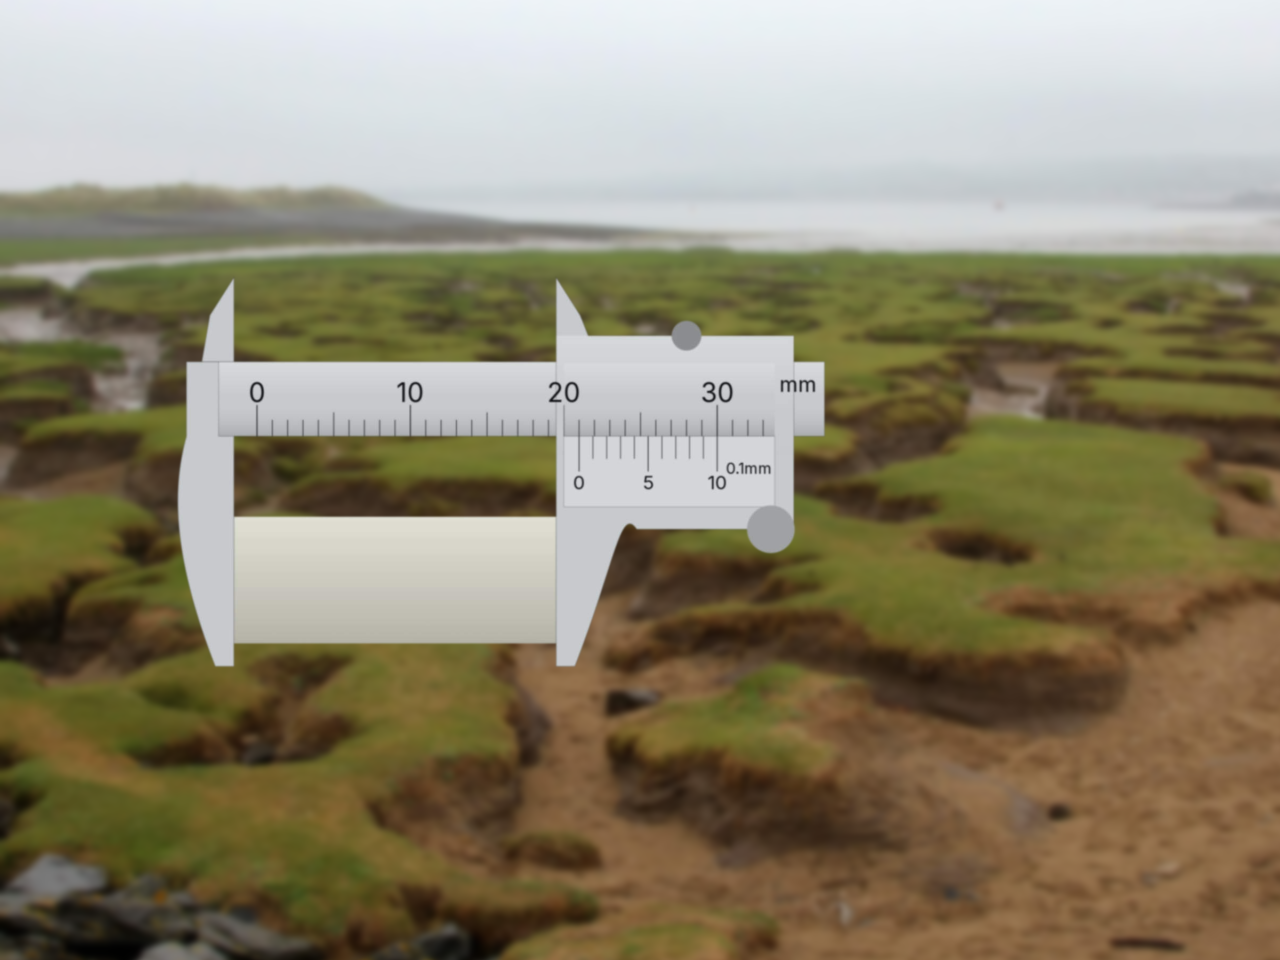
21.0 mm
